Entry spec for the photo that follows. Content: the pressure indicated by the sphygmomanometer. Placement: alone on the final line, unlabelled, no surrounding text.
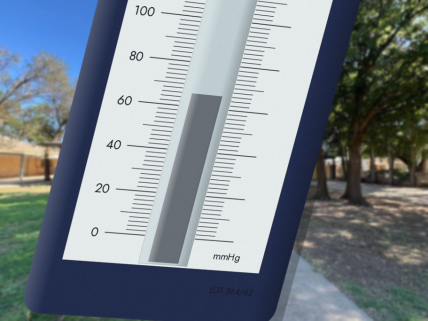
66 mmHg
